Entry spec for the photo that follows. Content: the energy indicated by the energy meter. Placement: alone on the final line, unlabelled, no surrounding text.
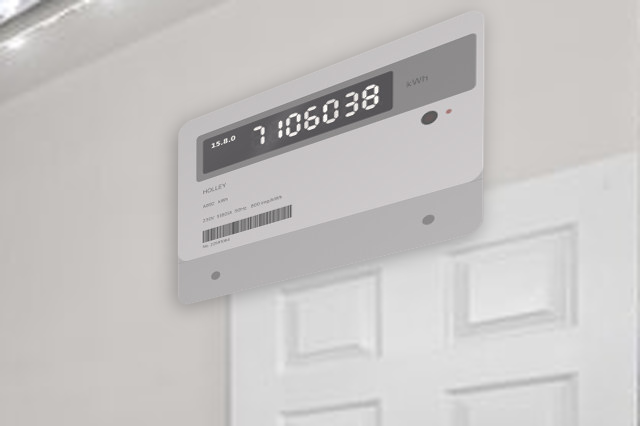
7106038 kWh
